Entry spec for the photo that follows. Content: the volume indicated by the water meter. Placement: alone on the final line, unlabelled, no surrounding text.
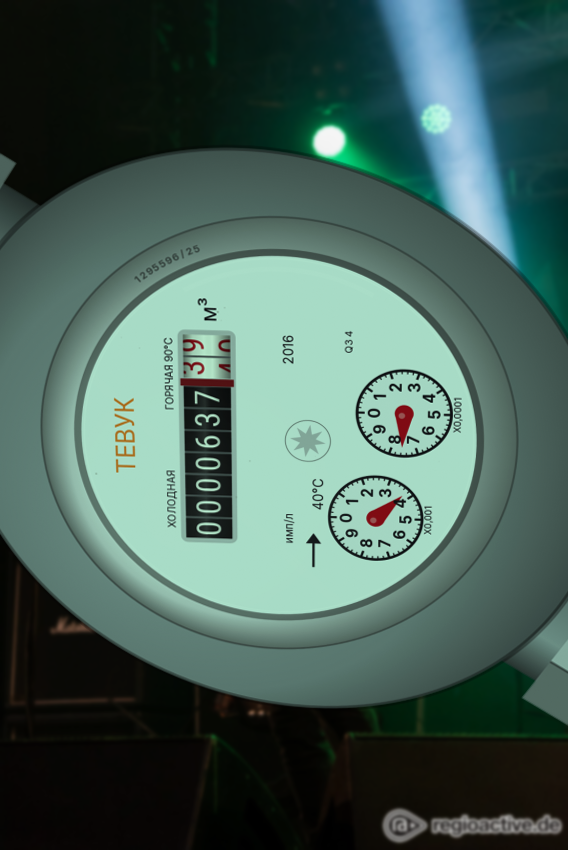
637.3937 m³
